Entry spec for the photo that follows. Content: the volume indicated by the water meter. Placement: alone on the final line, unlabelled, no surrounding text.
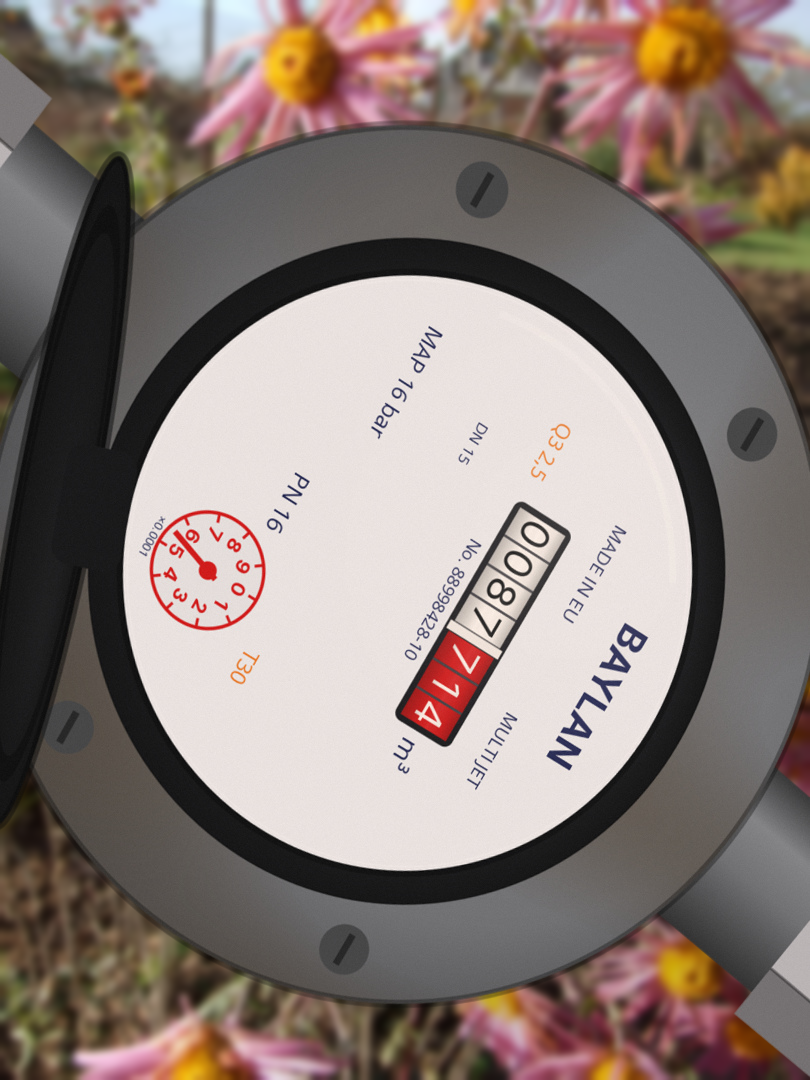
87.7145 m³
